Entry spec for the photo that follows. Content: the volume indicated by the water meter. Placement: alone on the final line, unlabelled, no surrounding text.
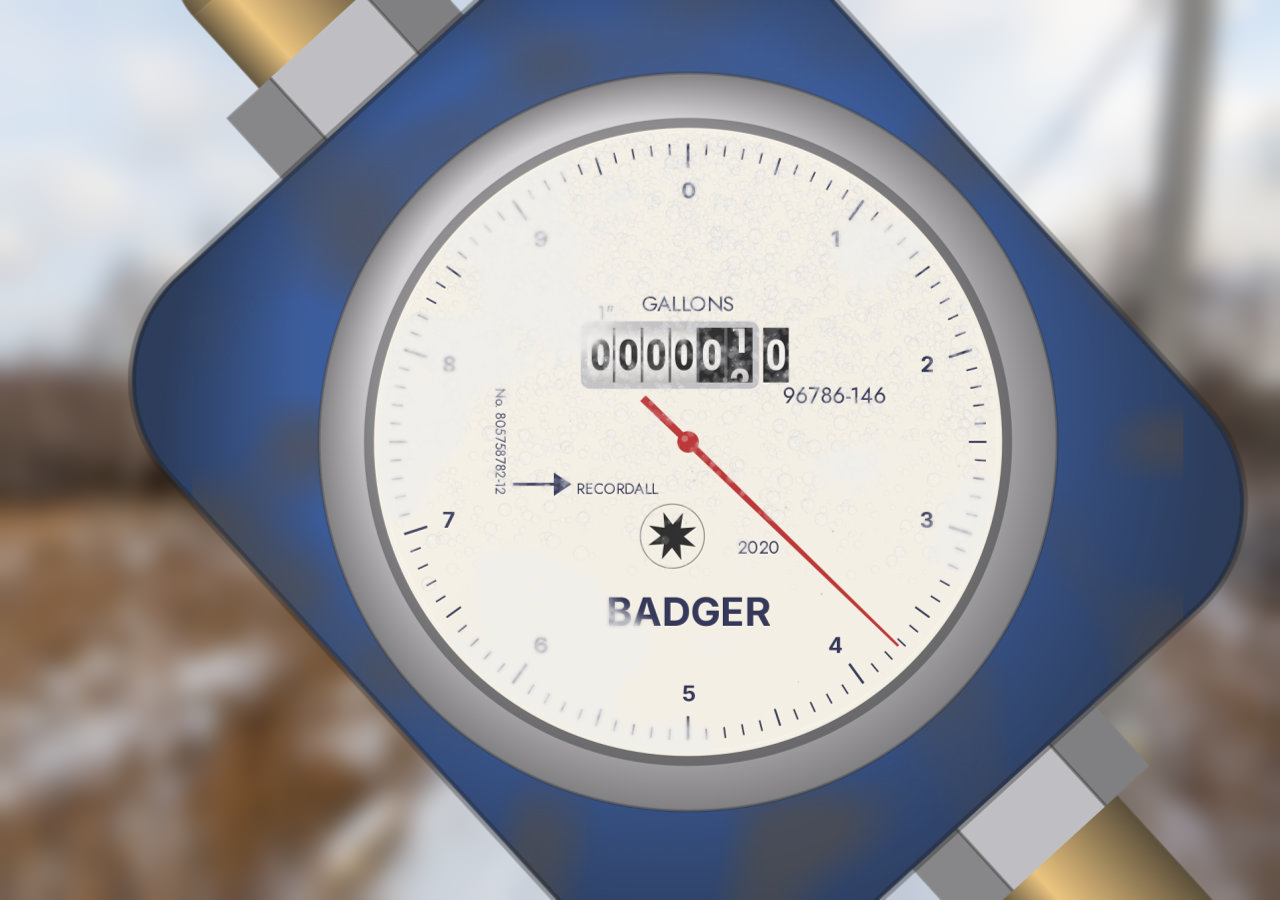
13.7 gal
